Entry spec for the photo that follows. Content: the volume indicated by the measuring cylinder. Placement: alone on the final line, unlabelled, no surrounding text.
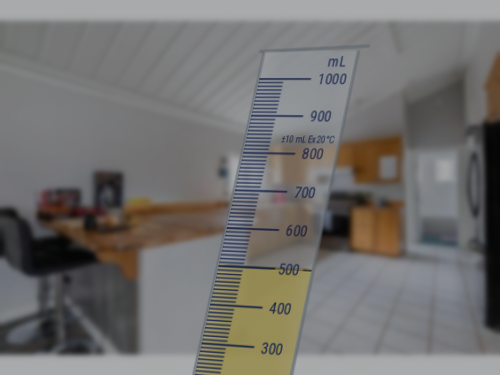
500 mL
